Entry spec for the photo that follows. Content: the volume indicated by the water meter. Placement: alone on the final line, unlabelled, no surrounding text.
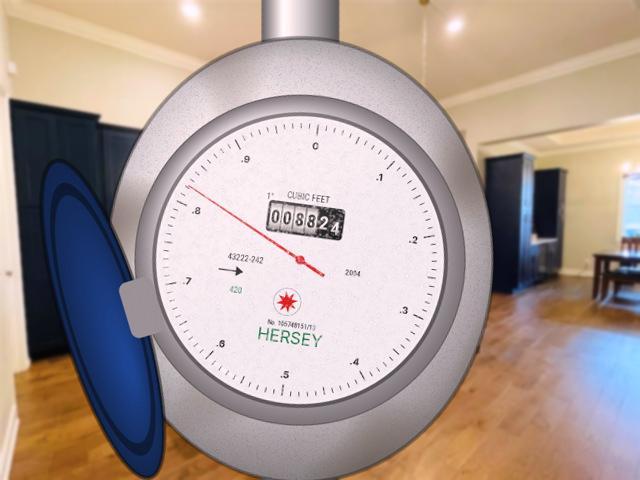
8823.82 ft³
